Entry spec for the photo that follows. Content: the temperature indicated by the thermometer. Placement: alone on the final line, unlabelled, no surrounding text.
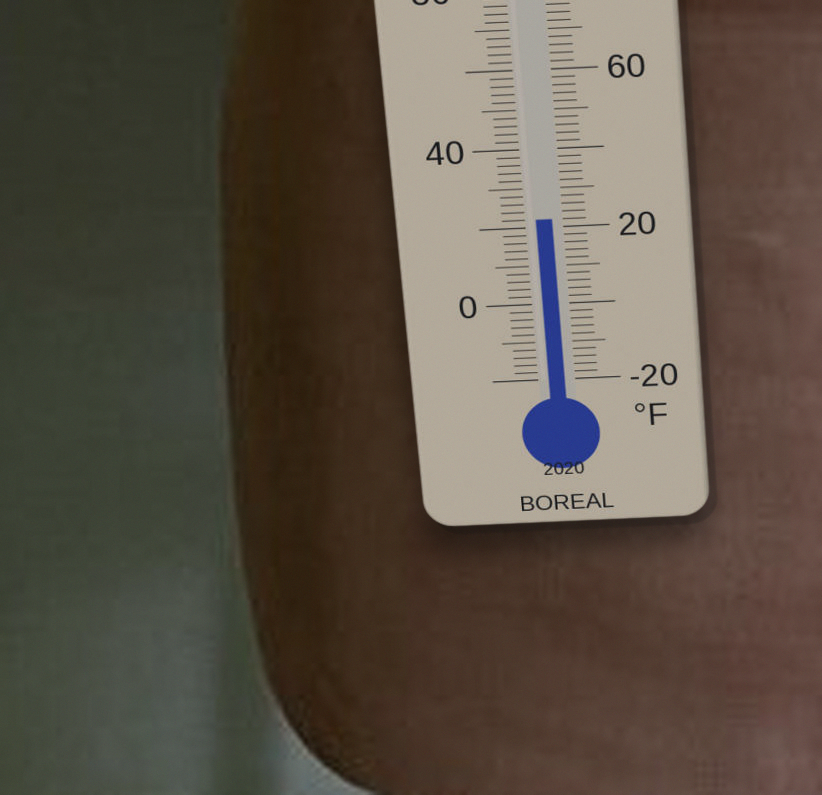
22 °F
